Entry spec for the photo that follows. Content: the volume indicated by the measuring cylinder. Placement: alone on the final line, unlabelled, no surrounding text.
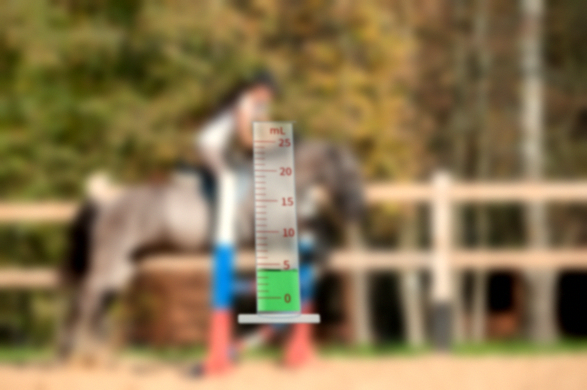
4 mL
